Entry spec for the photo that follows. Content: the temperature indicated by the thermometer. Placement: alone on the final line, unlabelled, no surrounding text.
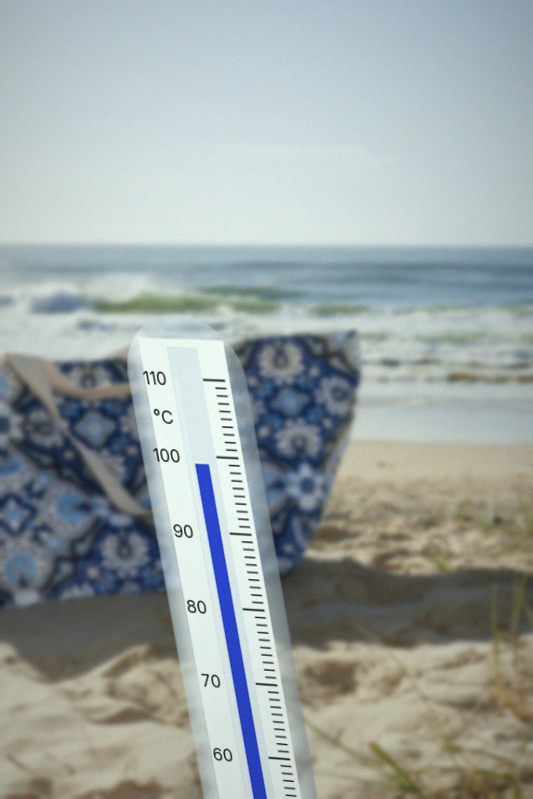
99 °C
